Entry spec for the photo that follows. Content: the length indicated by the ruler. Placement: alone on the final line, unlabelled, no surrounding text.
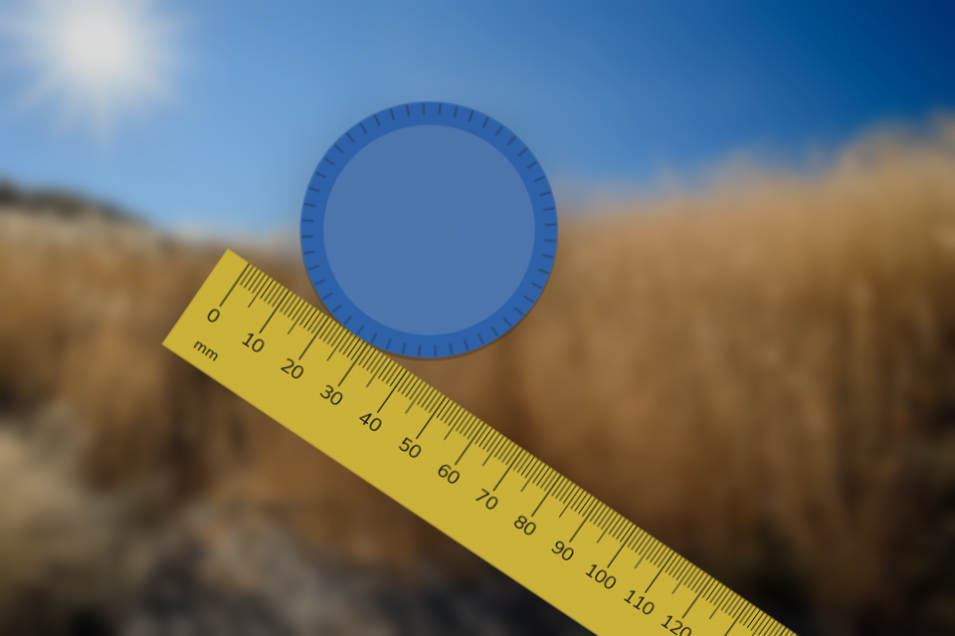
54 mm
